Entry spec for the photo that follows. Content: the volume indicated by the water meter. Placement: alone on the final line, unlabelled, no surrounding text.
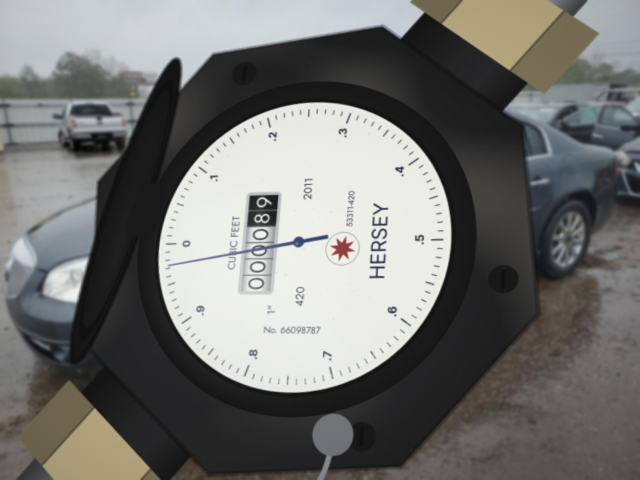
88.97 ft³
